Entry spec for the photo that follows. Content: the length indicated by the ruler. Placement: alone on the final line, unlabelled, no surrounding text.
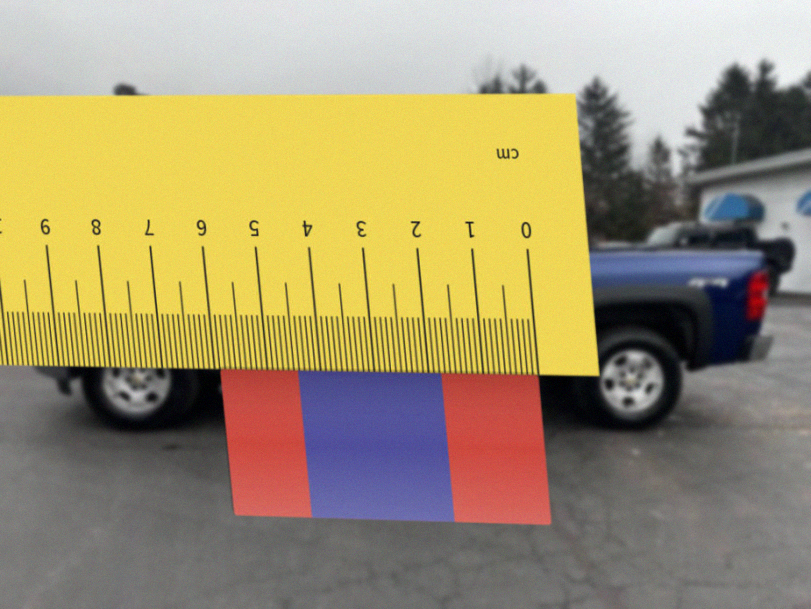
5.9 cm
